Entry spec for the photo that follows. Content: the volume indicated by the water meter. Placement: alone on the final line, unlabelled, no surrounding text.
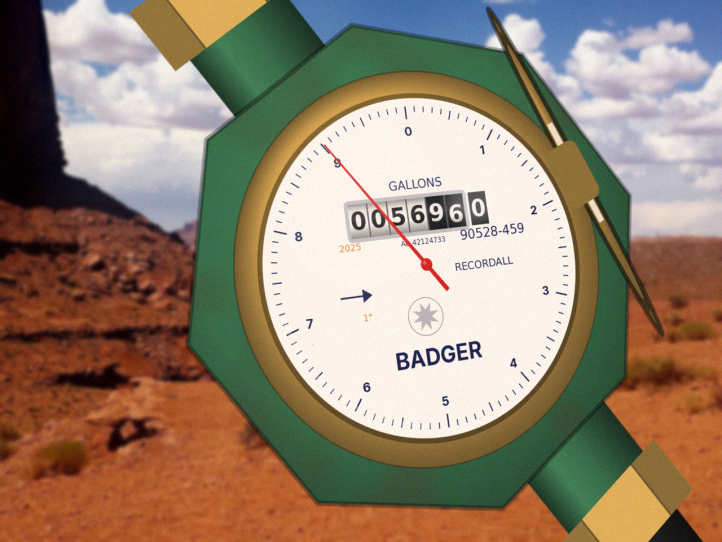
56959.0 gal
